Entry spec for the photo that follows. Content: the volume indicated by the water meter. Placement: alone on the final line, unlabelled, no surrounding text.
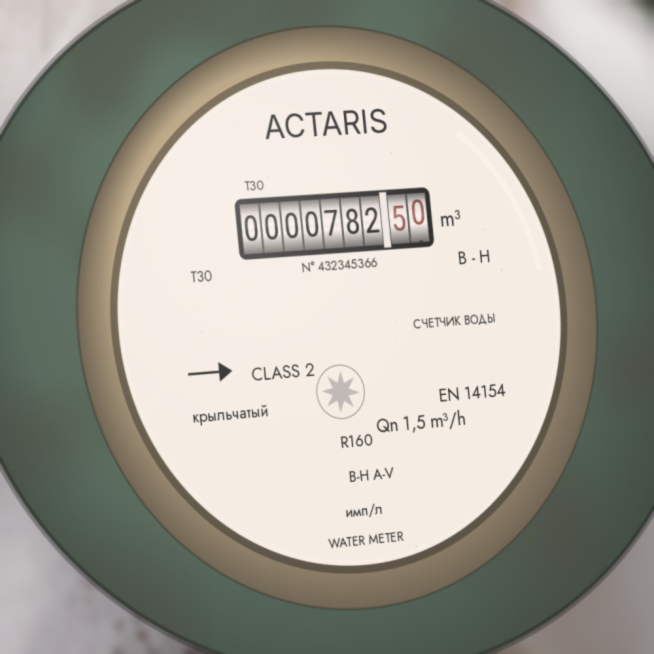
782.50 m³
